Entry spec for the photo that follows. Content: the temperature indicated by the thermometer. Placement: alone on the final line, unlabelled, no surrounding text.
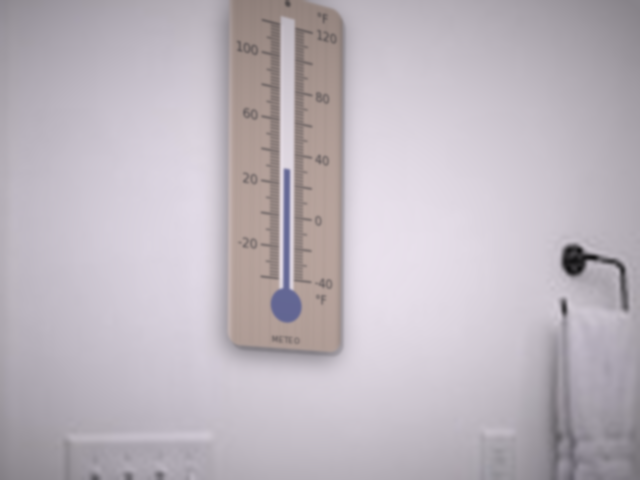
30 °F
